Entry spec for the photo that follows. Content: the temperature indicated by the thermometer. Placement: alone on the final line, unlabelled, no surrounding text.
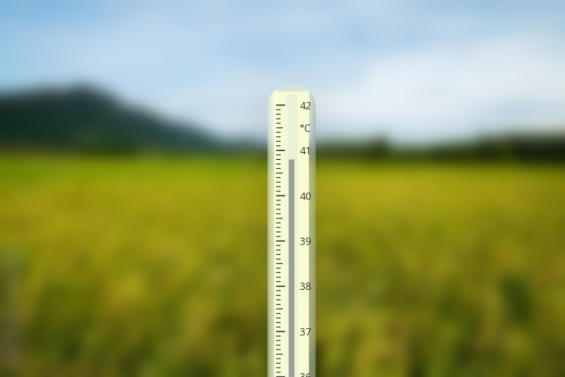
40.8 °C
